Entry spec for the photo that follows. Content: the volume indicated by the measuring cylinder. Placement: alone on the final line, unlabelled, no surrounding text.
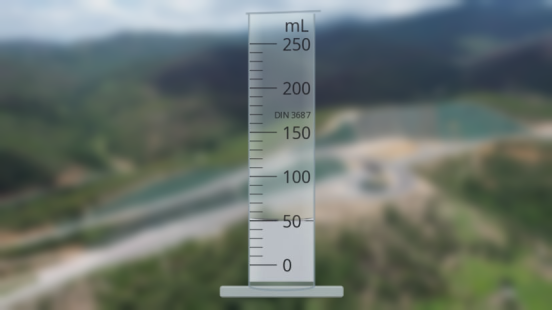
50 mL
